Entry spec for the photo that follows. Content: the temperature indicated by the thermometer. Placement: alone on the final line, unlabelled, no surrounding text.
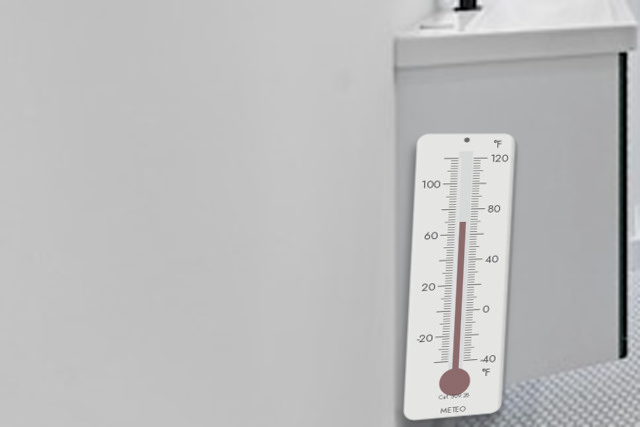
70 °F
